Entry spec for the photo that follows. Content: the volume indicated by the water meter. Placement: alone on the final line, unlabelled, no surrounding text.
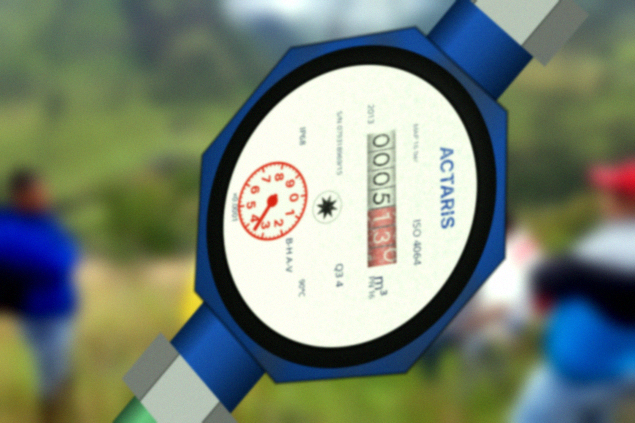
5.1303 m³
